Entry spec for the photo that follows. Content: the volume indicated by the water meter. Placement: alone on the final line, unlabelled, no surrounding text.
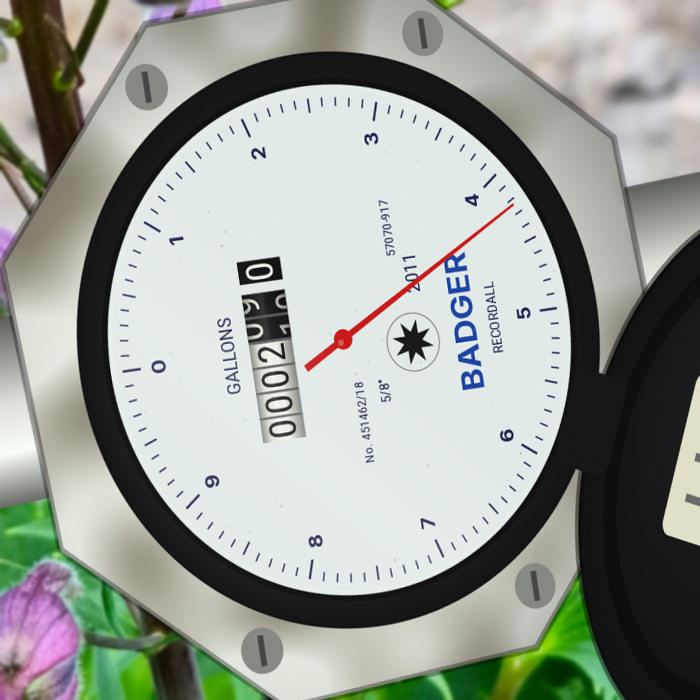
2094.2 gal
